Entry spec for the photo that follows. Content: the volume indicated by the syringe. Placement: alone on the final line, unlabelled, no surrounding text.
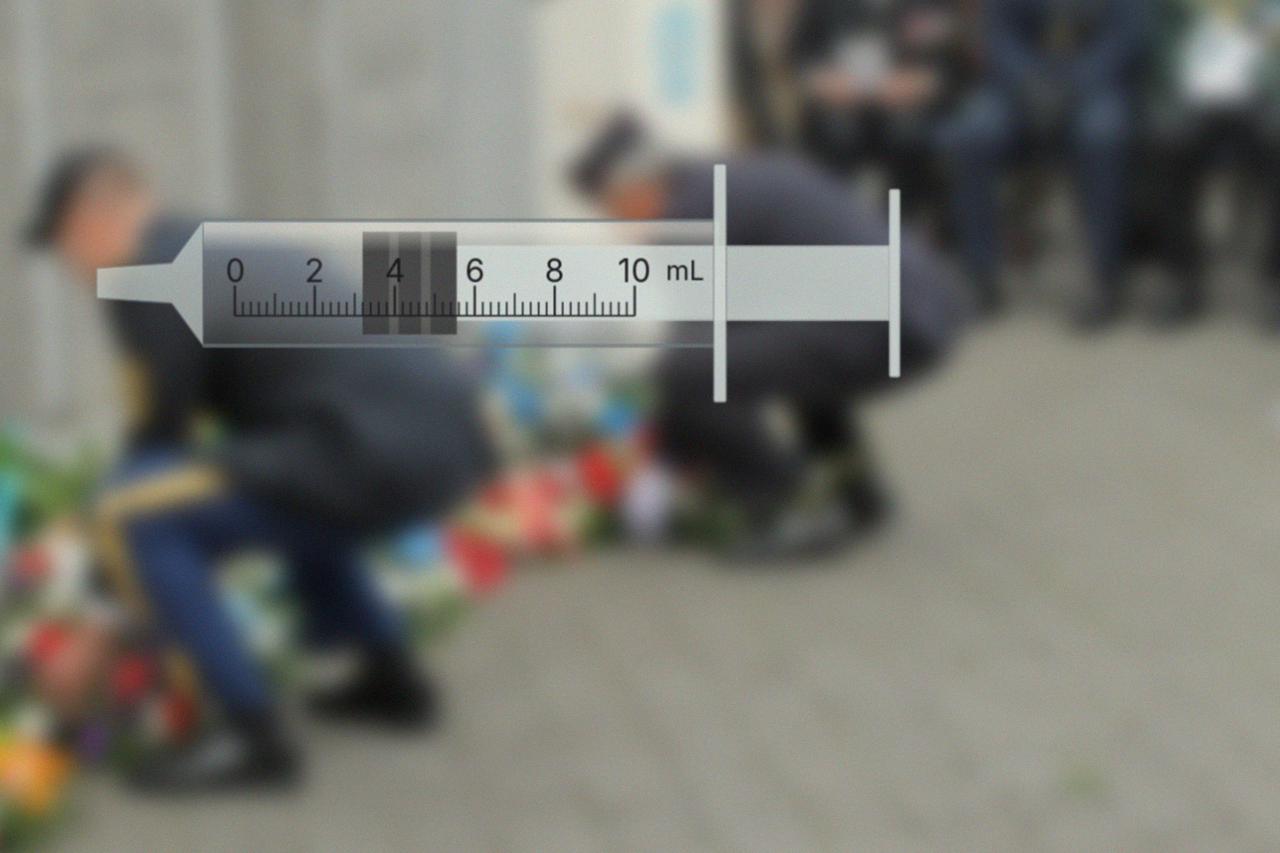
3.2 mL
